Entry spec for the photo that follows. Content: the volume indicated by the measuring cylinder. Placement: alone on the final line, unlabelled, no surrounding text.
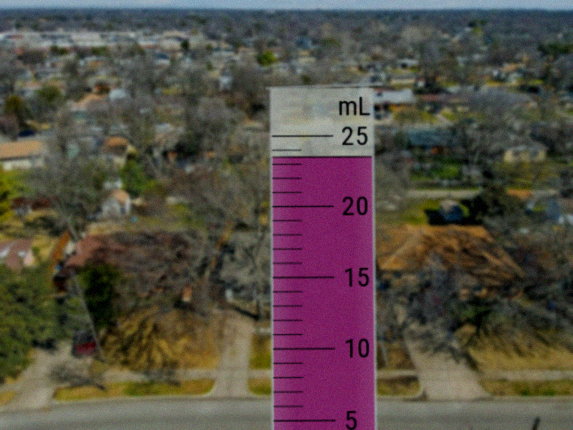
23.5 mL
